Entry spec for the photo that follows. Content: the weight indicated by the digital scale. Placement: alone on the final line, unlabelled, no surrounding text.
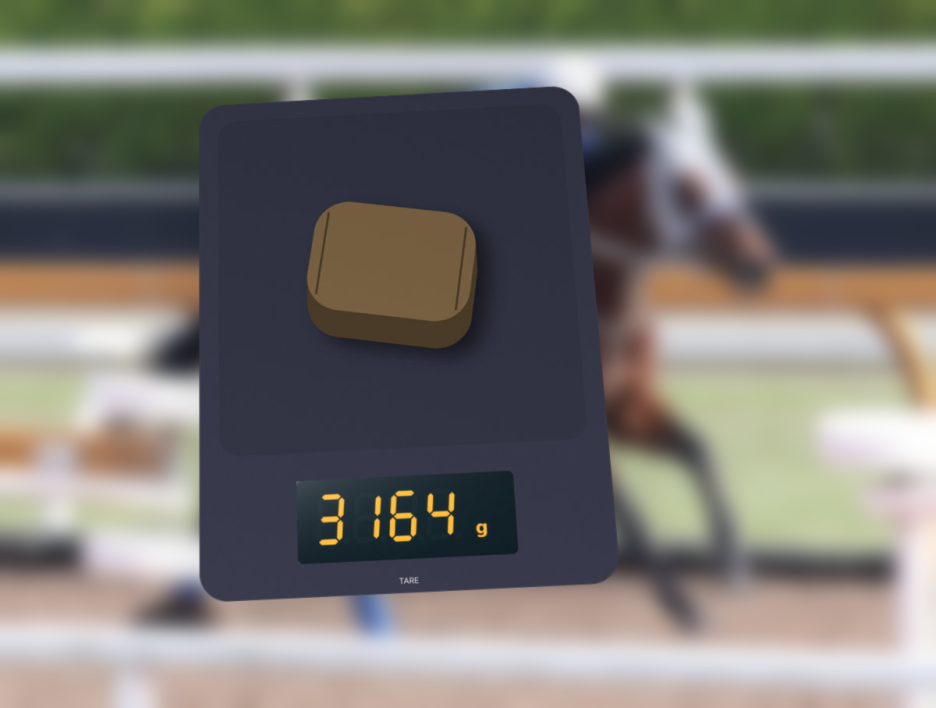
3164 g
